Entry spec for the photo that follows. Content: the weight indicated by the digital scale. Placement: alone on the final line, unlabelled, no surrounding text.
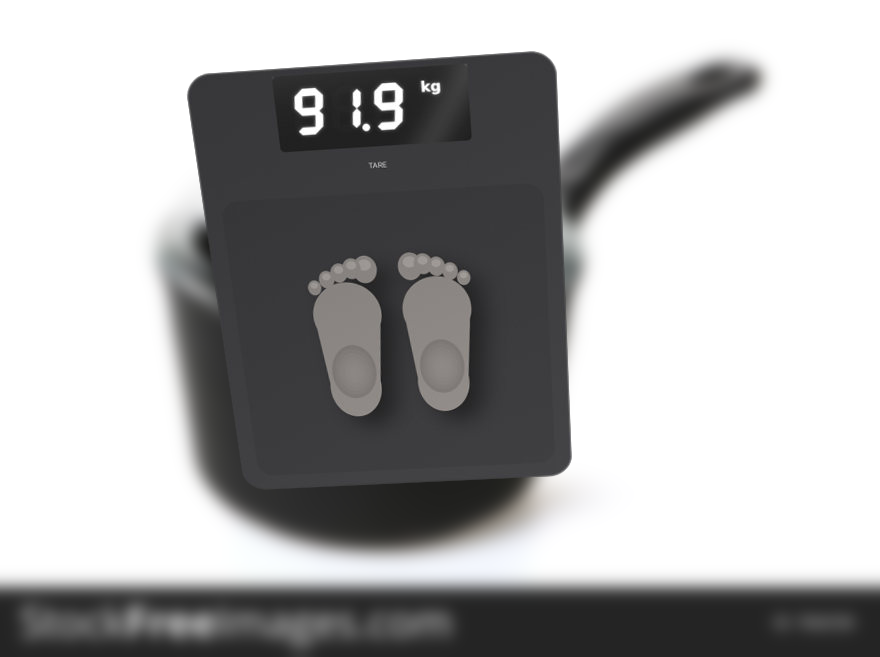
91.9 kg
